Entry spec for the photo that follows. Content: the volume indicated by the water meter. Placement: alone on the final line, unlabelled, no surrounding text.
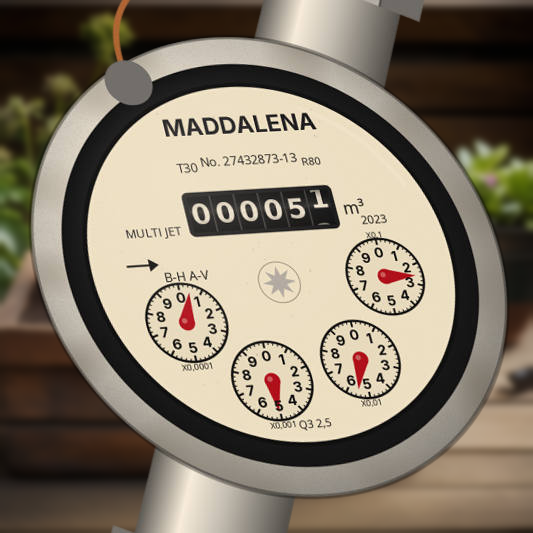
51.2550 m³
